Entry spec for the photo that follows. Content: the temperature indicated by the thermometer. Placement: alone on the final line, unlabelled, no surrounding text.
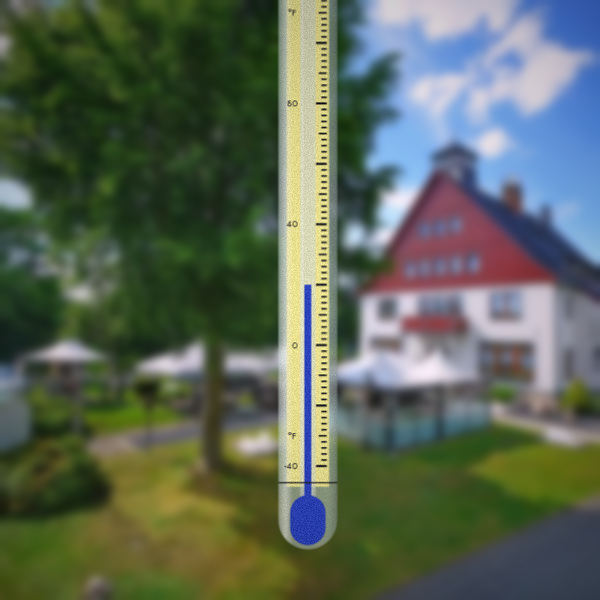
20 °F
